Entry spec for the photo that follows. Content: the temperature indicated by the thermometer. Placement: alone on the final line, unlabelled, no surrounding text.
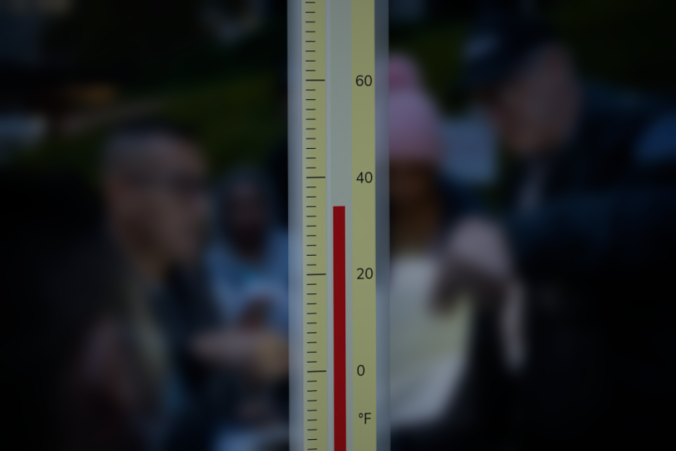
34 °F
